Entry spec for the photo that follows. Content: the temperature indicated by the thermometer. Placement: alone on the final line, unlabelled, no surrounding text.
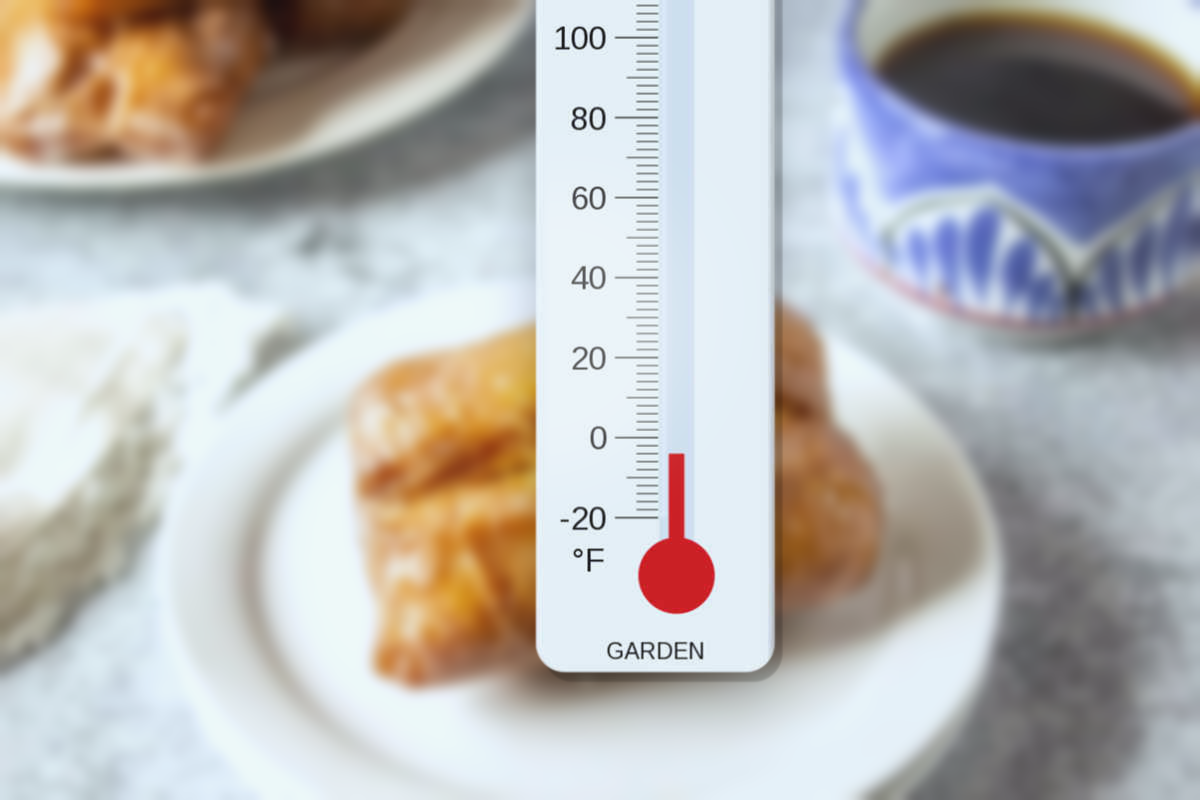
-4 °F
